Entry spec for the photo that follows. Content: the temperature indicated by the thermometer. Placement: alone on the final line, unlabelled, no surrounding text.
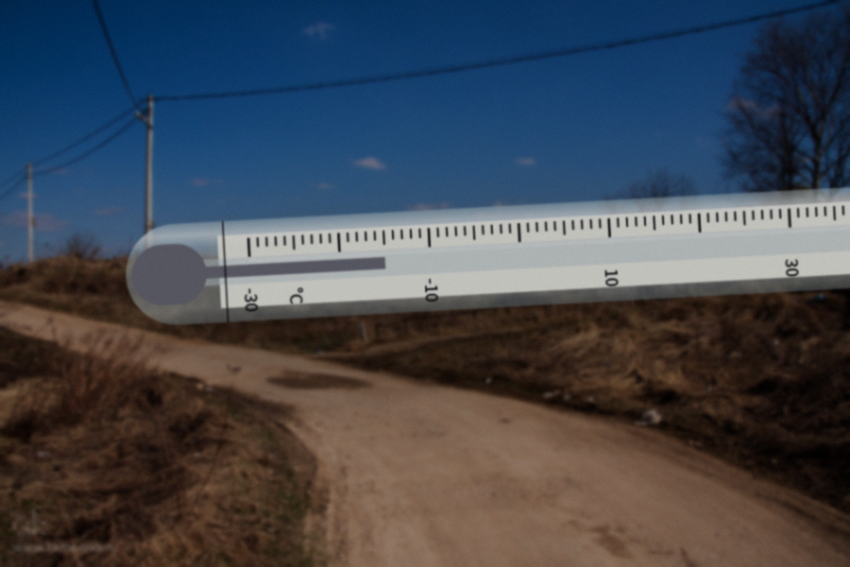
-15 °C
